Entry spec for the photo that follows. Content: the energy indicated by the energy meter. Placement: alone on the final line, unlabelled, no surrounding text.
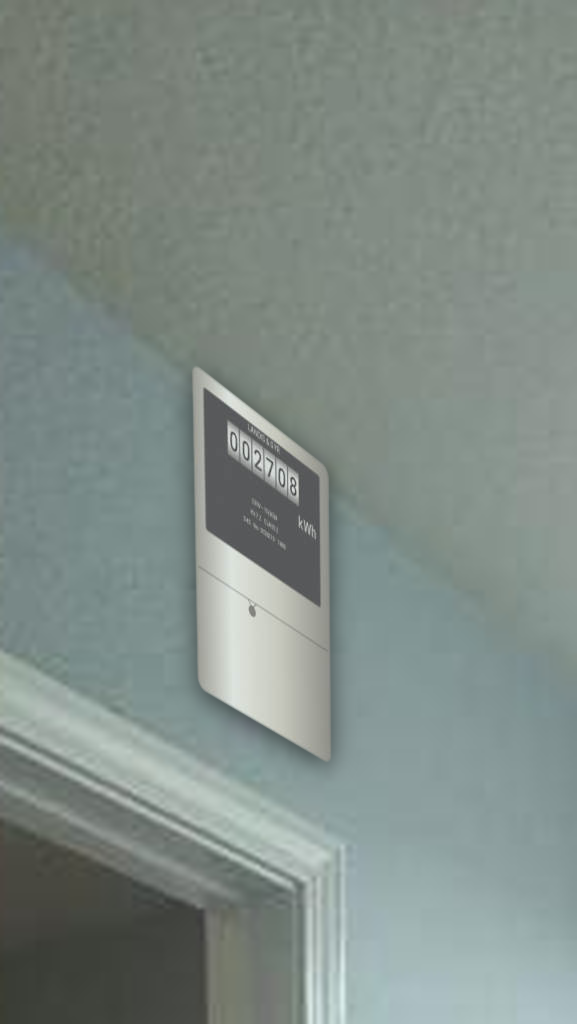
2708 kWh
